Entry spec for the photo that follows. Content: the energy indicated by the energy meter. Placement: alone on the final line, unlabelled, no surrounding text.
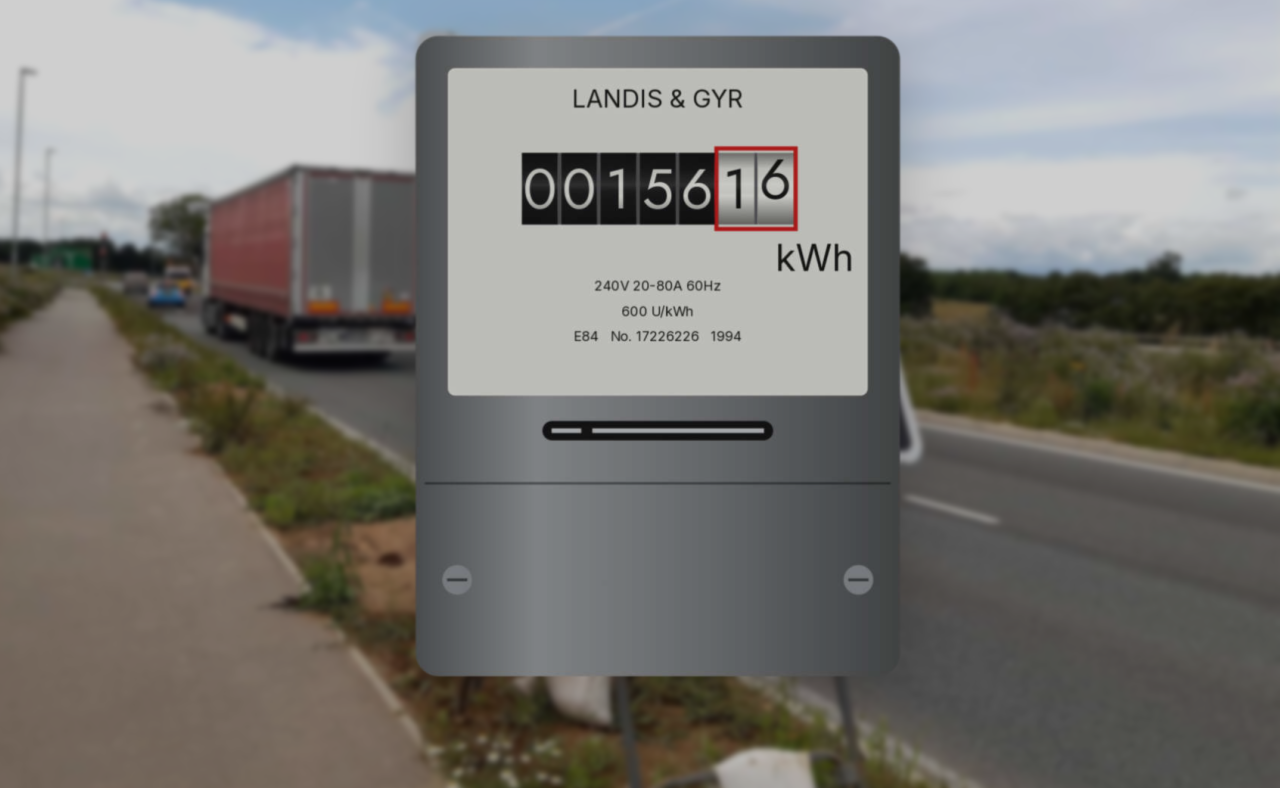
156.16 kWh
